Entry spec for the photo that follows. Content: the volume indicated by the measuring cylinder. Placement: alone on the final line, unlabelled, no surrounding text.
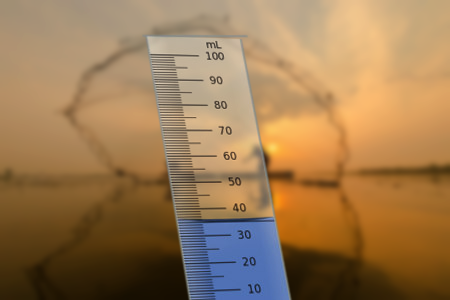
35 mL
